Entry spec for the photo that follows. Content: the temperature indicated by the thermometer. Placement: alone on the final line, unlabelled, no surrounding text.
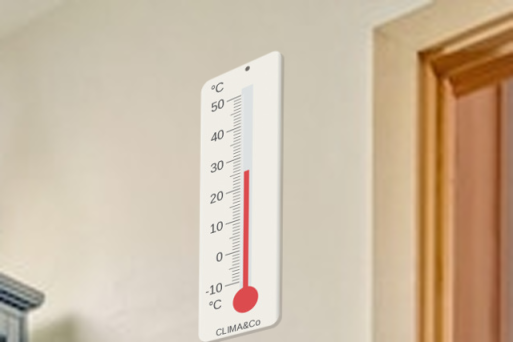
25 °C
